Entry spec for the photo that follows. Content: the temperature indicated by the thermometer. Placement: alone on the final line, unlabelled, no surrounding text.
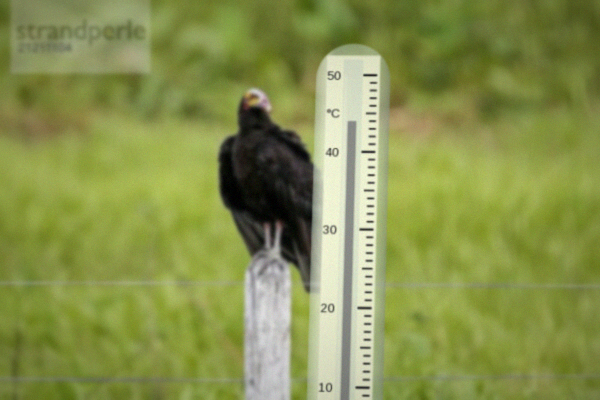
44 °C
